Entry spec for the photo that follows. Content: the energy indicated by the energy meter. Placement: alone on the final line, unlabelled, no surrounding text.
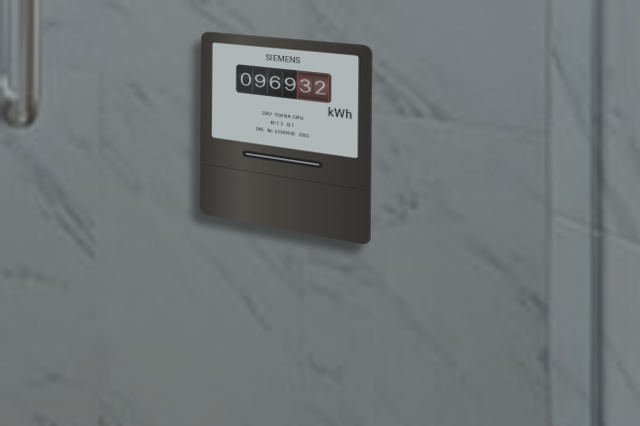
969.32 kWh
